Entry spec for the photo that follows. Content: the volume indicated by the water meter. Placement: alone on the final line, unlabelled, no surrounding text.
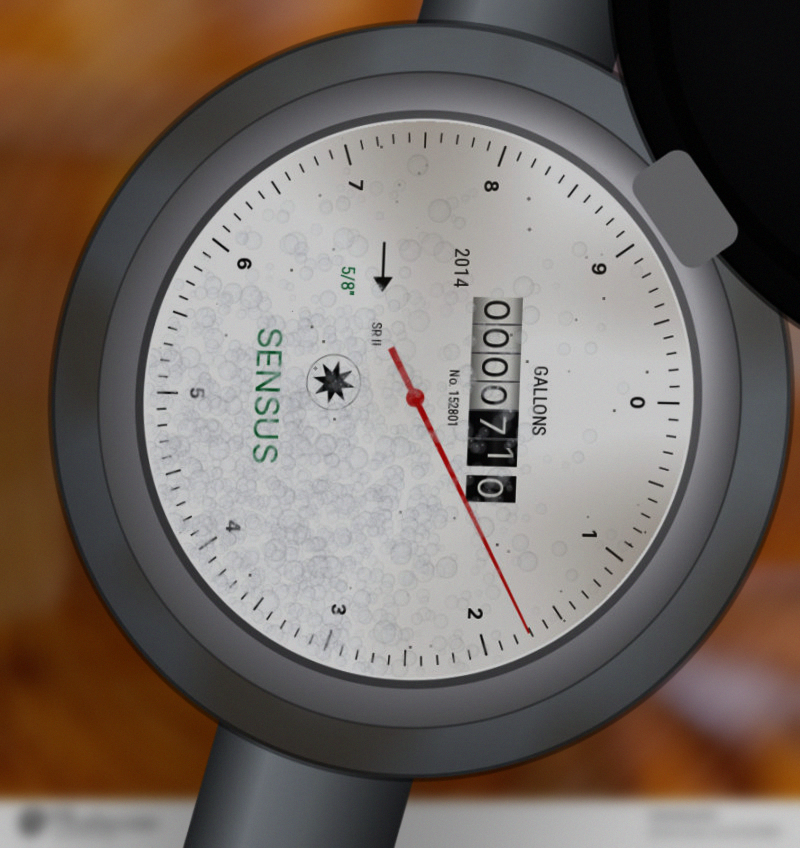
711.7 gal
